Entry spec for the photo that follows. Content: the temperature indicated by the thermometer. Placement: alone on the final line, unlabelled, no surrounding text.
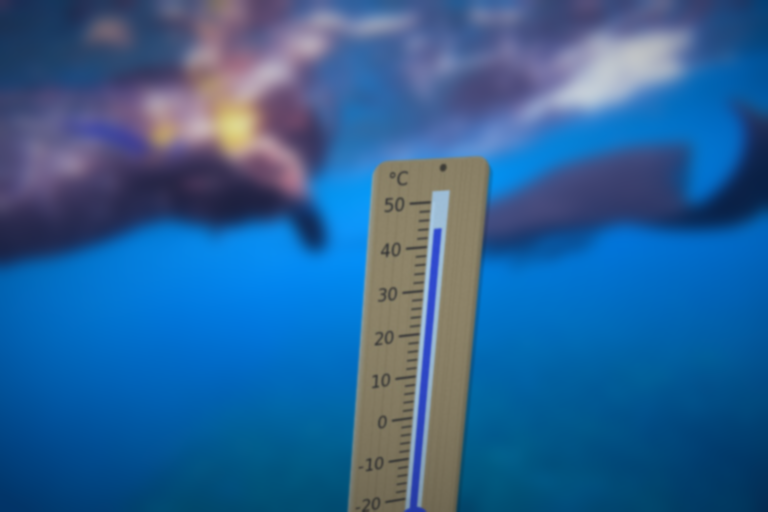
44 °C
